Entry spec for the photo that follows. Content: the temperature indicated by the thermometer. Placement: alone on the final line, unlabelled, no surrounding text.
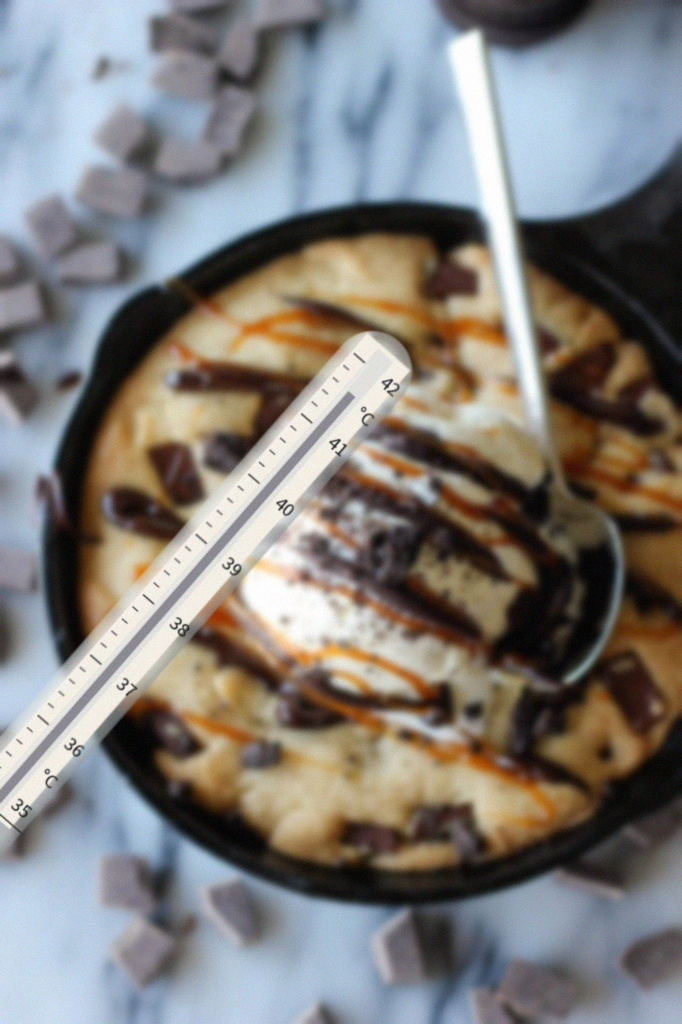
41.6 °C
